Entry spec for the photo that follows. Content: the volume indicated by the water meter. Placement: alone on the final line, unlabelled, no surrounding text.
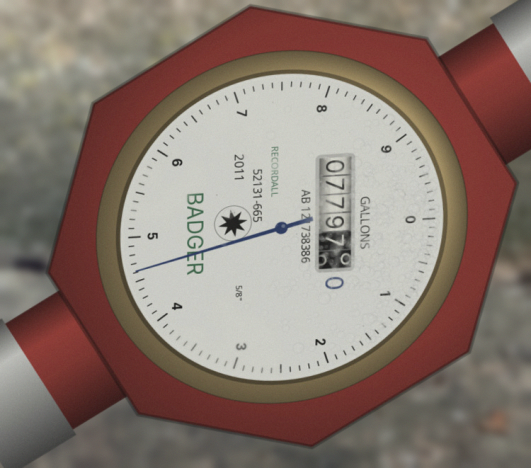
779784.6 gal
